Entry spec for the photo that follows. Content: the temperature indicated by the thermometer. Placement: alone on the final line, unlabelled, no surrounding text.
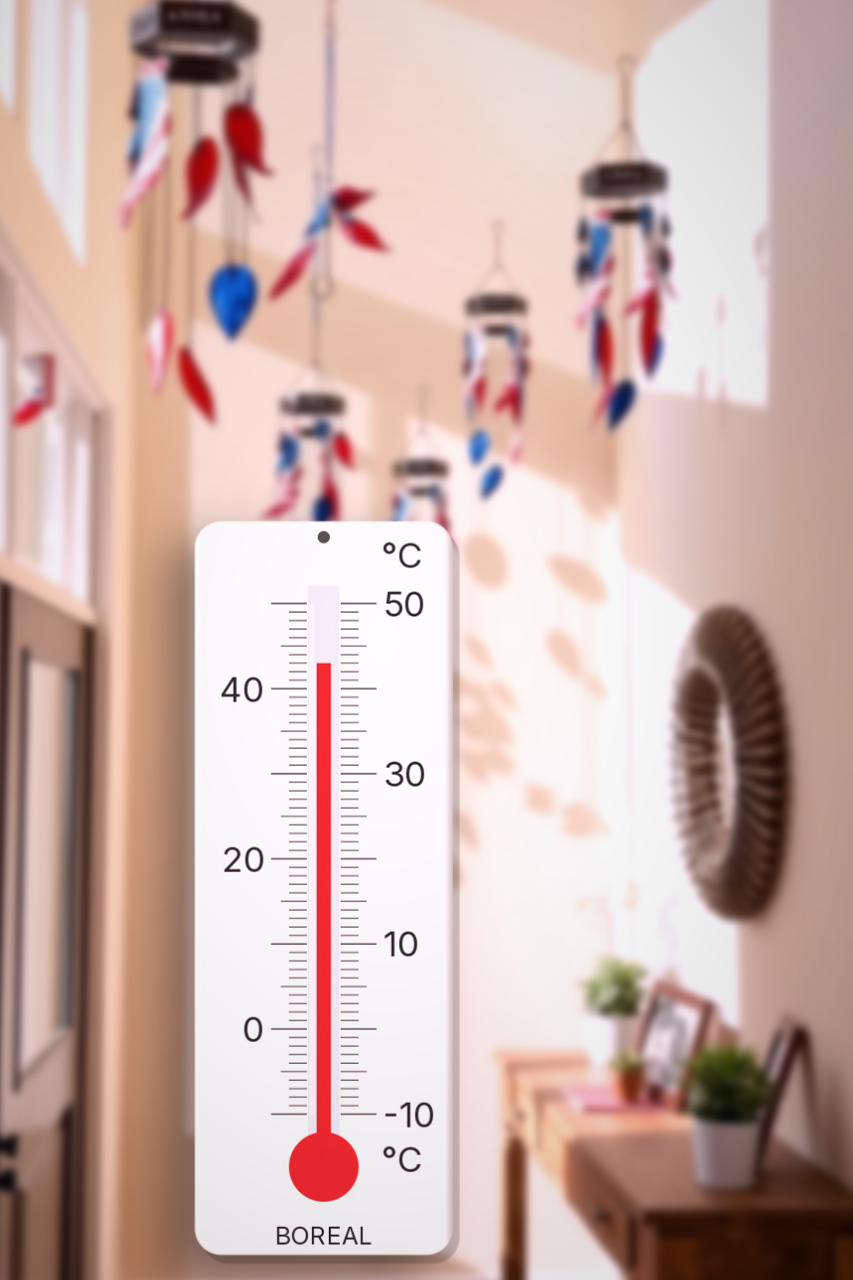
43 °C
